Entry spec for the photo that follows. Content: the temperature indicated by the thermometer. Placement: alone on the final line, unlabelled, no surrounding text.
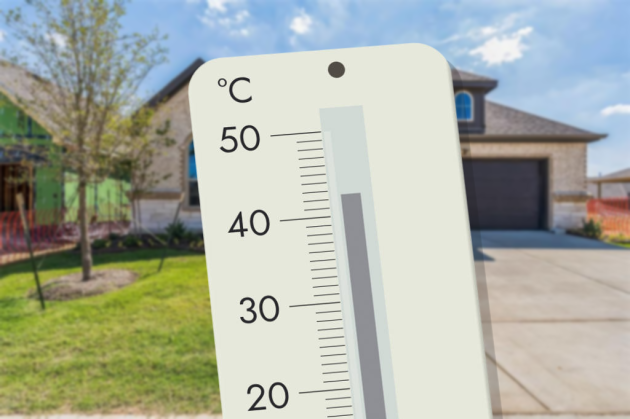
42.5 °C
